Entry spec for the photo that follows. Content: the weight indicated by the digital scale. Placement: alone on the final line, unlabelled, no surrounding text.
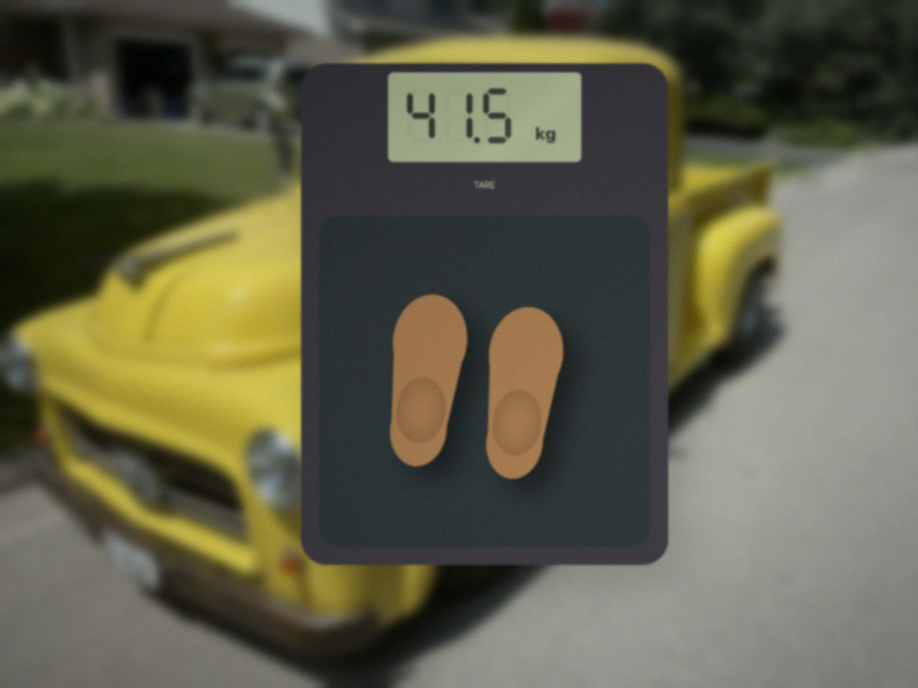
41.5 kg
